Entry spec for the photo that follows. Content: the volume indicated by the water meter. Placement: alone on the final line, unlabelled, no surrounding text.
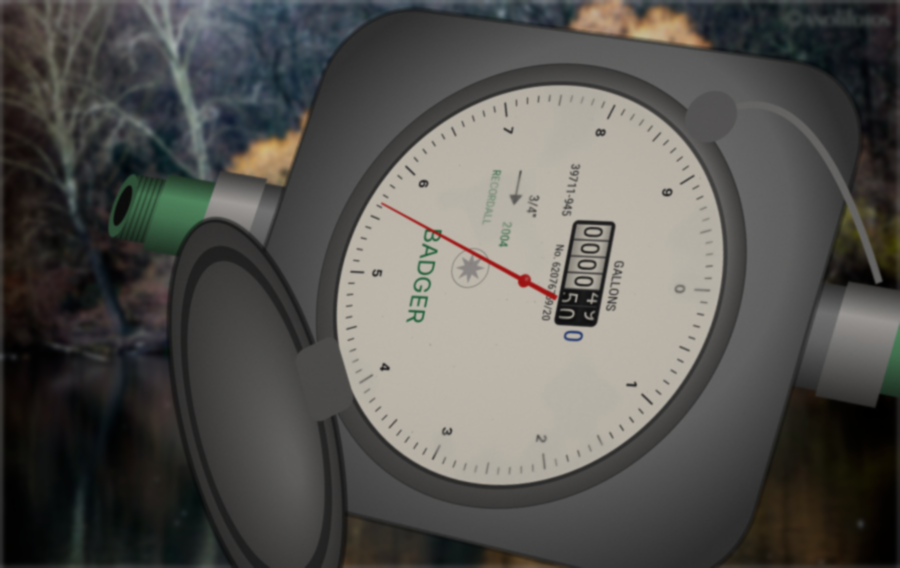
495.6 gal
